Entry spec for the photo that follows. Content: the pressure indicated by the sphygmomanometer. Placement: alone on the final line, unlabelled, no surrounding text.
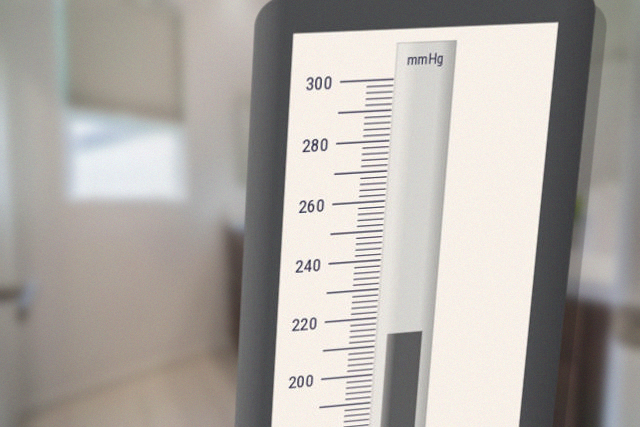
214 mmHg
